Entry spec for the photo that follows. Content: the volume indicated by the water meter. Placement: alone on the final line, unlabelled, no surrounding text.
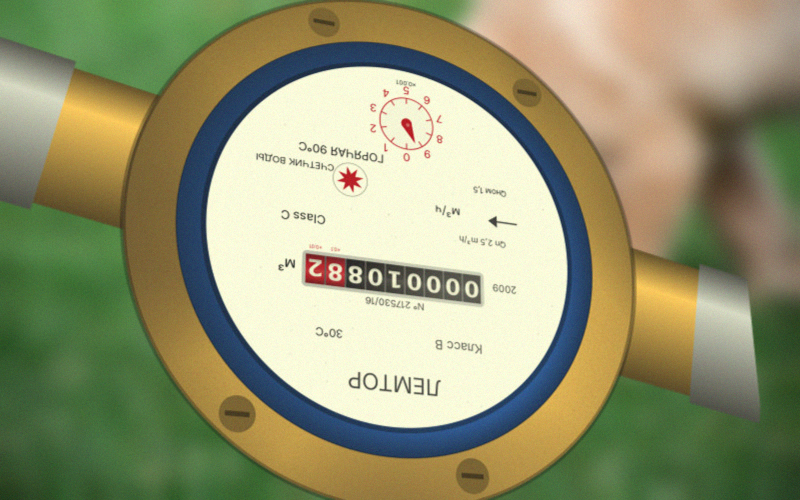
108.819 m³
